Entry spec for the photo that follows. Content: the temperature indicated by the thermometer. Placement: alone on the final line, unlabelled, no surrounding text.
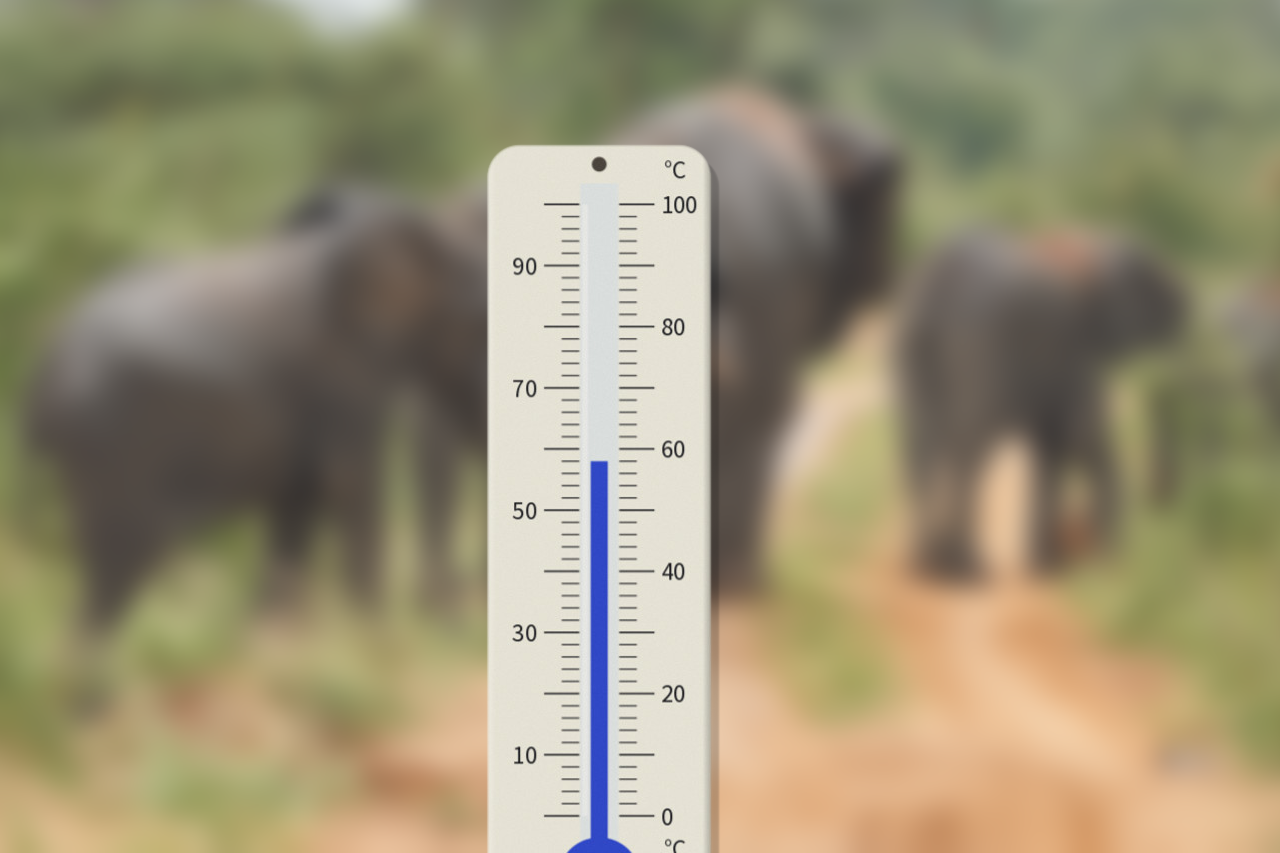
58 °C
